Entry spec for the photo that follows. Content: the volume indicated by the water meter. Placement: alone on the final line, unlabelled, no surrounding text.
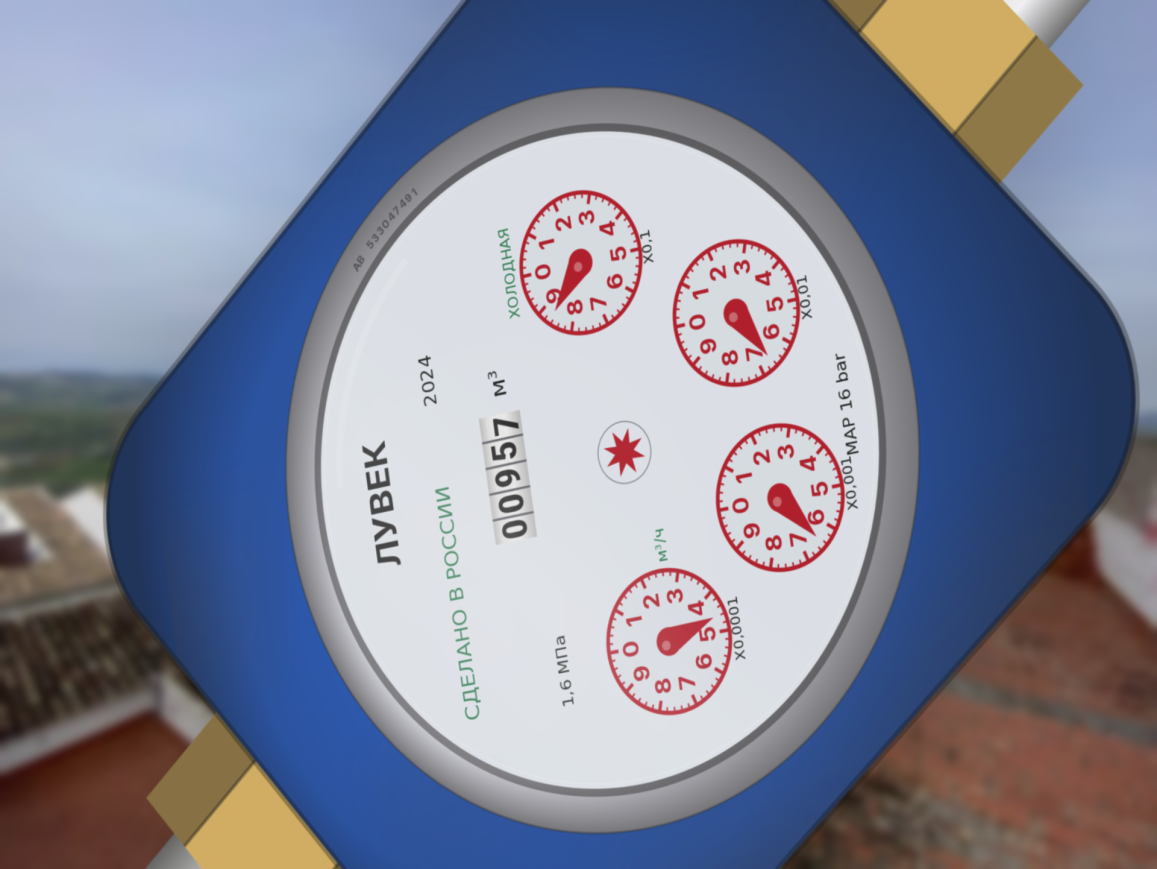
956.8664 m³
